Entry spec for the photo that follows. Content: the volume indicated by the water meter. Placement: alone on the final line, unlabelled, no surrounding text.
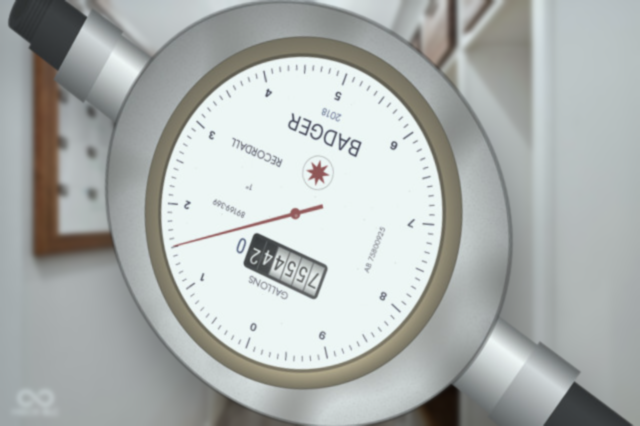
7554421.5 gal
